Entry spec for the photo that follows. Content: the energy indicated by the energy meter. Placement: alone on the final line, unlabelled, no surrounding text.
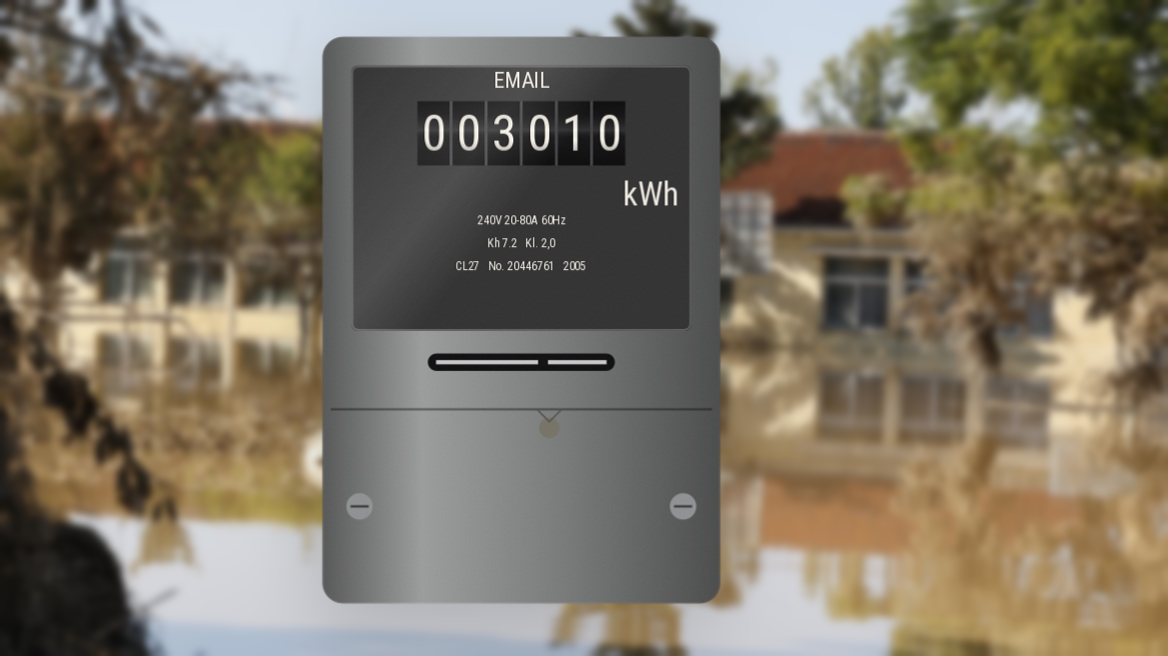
3010 kWh
